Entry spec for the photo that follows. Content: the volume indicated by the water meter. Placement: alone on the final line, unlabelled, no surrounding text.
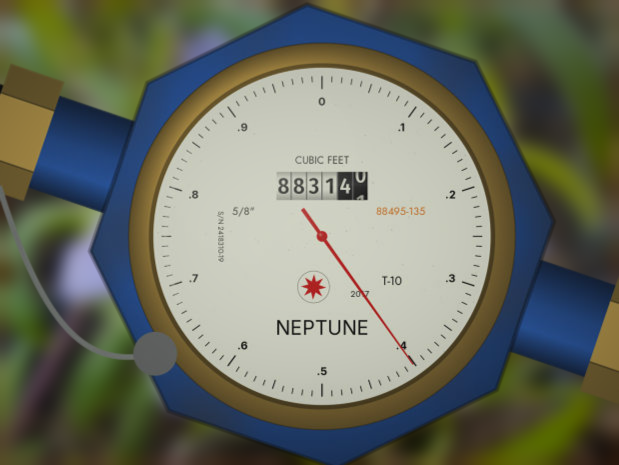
883140.40 ft³
